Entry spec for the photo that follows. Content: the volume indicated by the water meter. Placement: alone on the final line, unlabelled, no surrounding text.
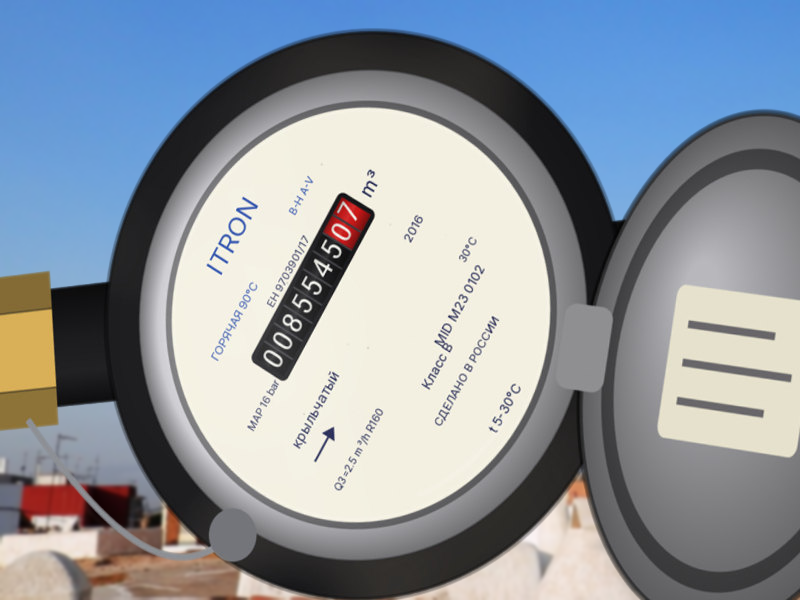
85545.07 m³
